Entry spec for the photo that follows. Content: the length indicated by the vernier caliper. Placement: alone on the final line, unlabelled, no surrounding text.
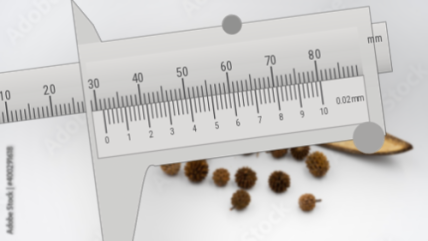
31.5 mm
